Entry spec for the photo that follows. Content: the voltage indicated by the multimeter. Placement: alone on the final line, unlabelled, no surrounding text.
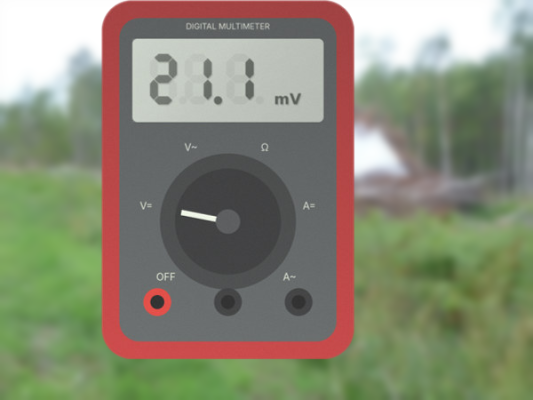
21.1 mV
